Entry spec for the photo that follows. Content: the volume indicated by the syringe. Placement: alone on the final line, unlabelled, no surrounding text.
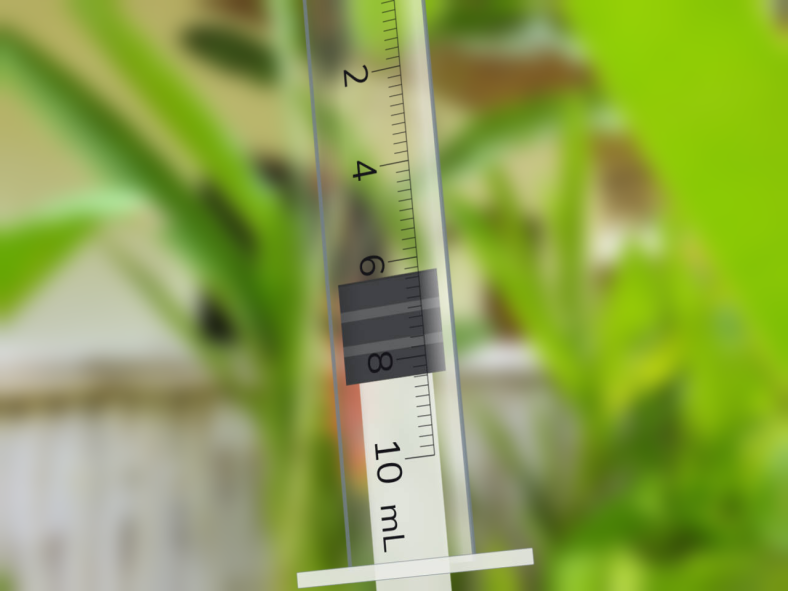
6.3 mL
